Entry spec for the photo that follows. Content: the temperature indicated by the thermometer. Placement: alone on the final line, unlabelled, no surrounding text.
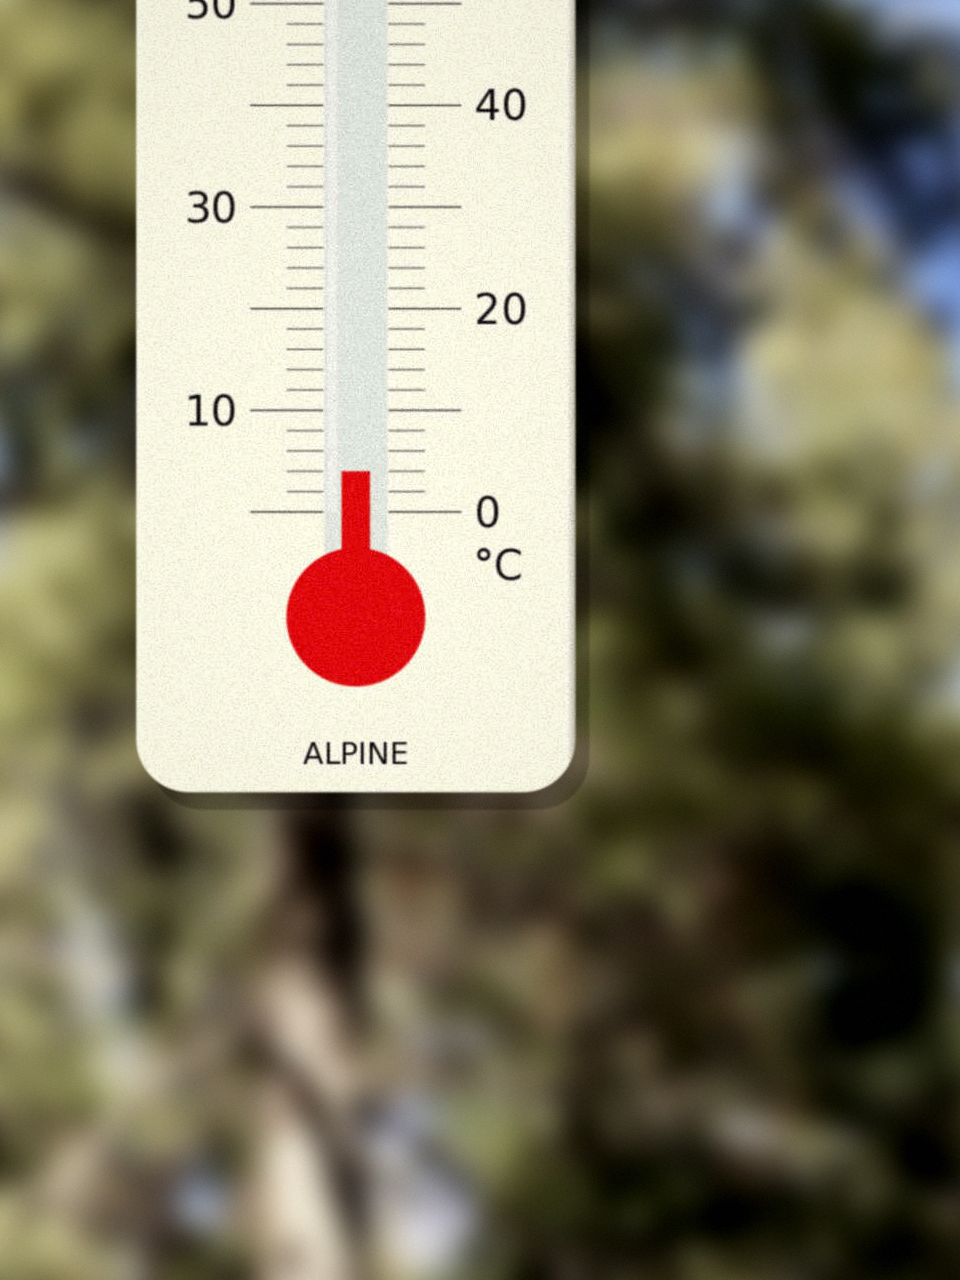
4 °C
